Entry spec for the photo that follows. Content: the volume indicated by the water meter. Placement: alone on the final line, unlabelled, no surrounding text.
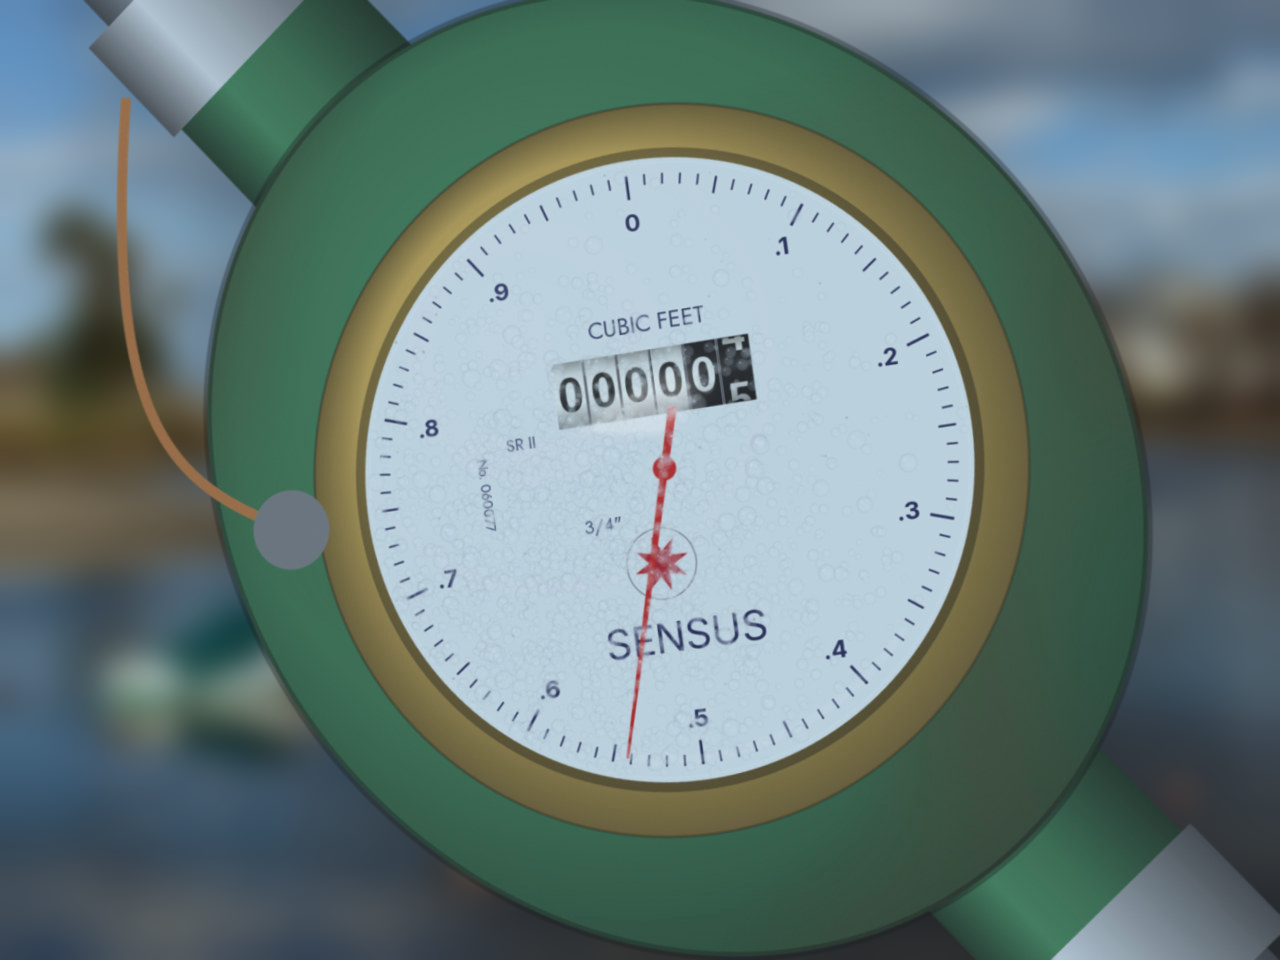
4.54 ft³
